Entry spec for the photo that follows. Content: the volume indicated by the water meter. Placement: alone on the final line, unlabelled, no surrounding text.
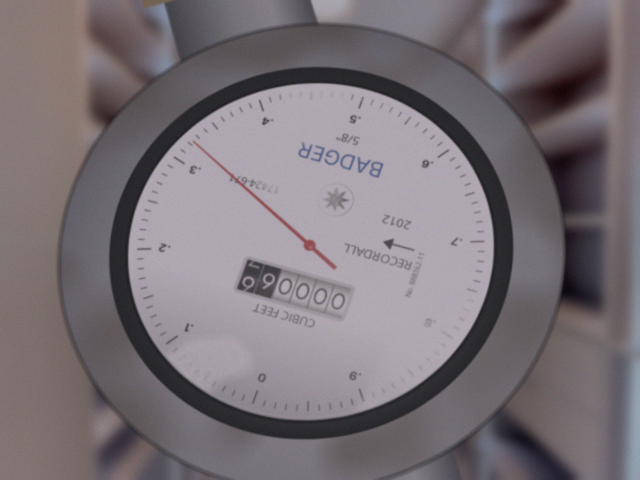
66.32 ft³
